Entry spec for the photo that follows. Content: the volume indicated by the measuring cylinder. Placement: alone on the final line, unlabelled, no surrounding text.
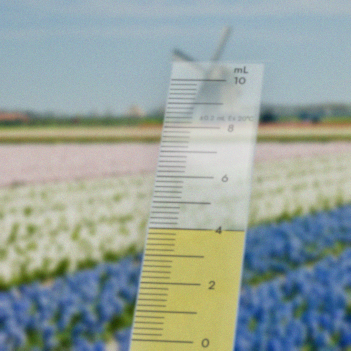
4 mL
